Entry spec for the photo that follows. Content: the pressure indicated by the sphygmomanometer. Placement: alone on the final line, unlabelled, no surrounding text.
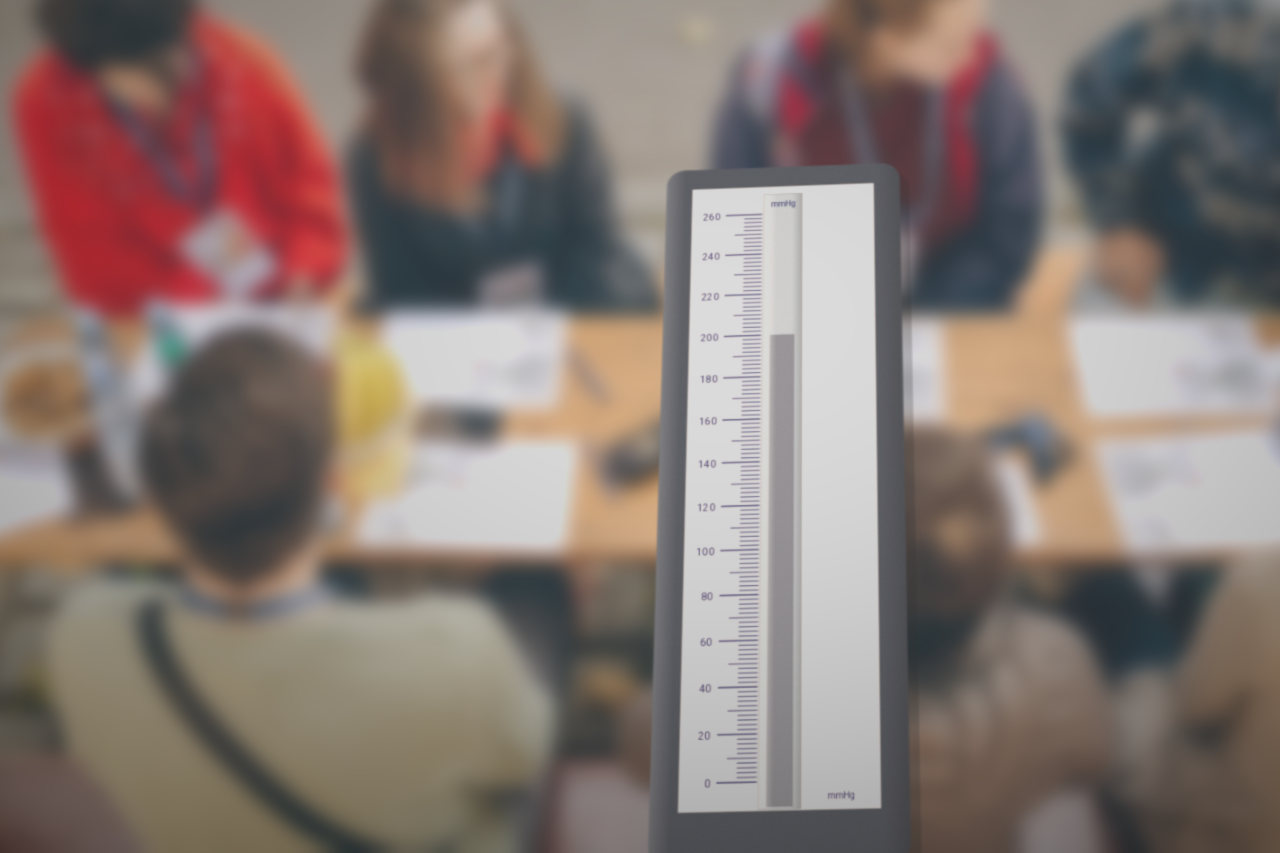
200 mmHg
